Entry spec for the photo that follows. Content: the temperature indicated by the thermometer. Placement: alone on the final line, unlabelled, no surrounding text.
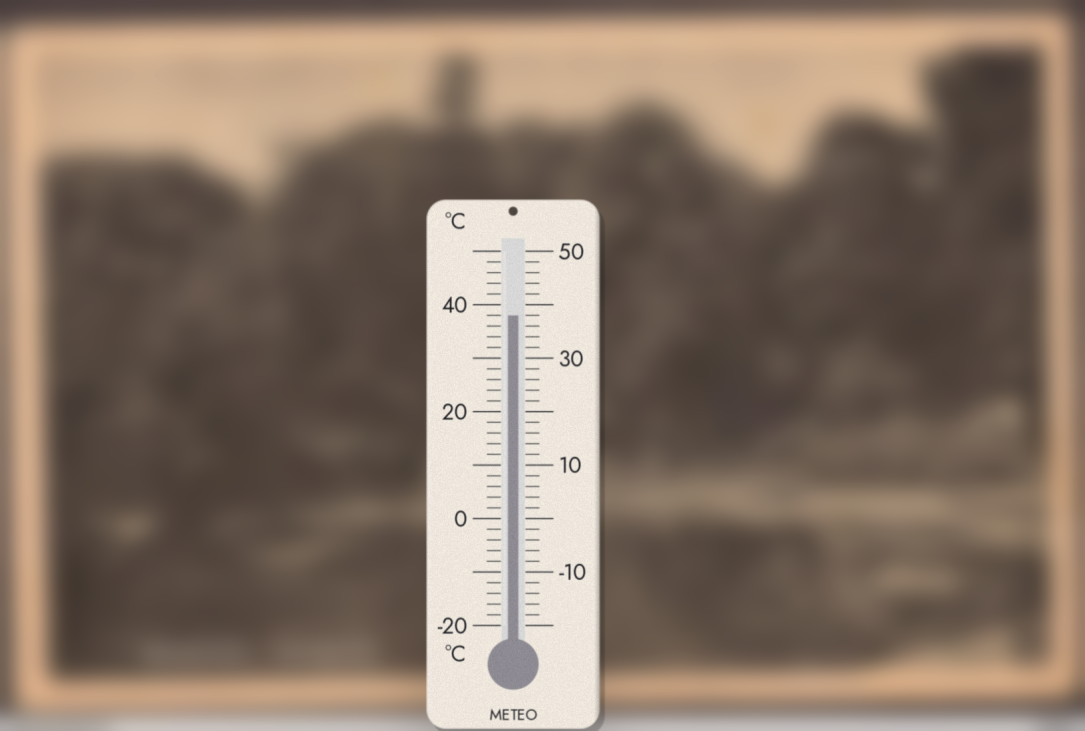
38 °C
